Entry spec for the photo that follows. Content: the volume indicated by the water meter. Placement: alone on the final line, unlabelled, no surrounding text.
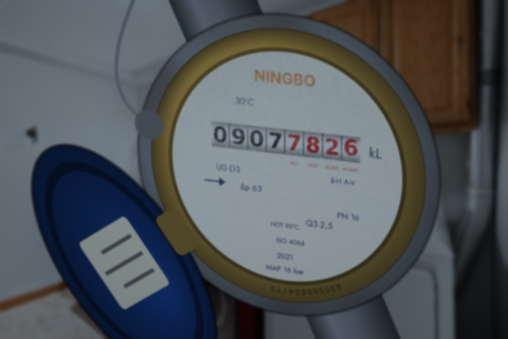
907.7826 kL
